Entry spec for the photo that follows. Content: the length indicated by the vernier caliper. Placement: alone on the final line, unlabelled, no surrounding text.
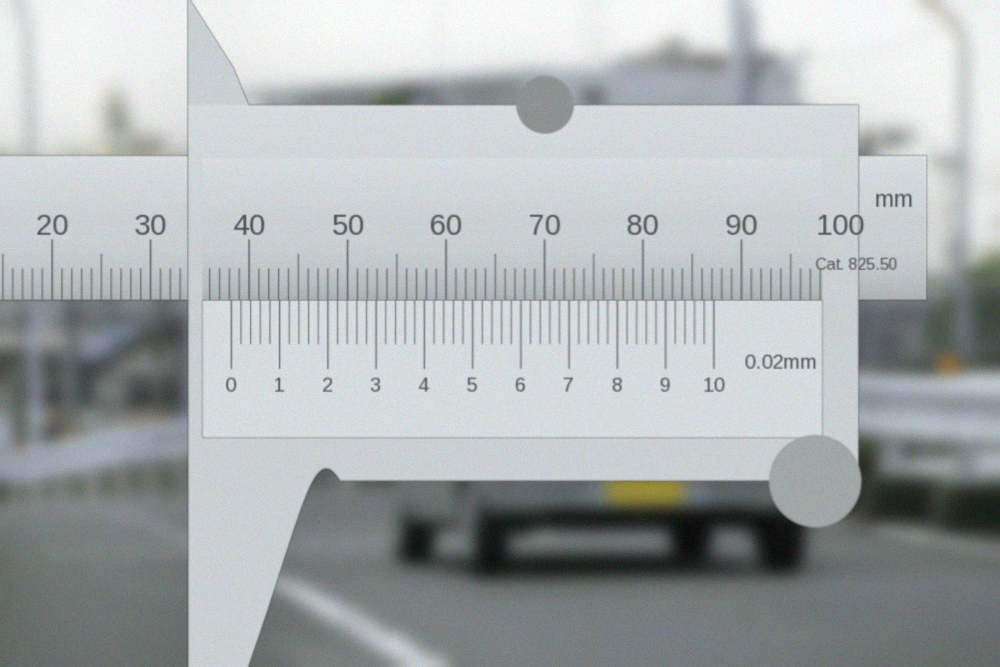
38.2 mm
